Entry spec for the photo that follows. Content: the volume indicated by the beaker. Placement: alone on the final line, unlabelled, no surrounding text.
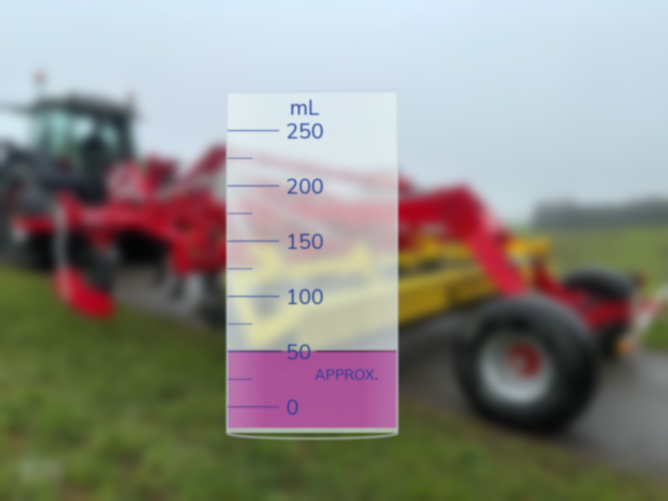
50 mL
